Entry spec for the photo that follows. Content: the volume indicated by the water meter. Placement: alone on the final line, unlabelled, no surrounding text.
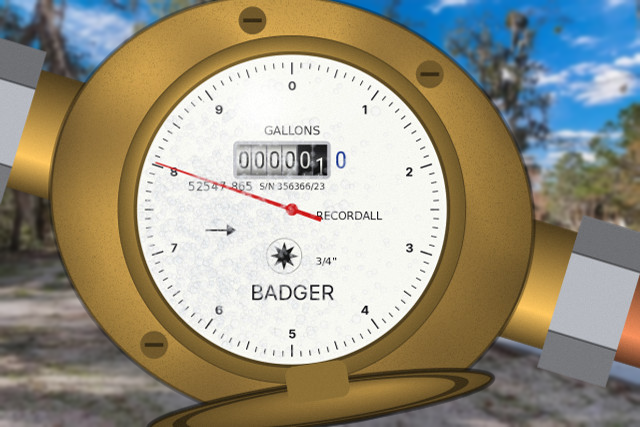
8.0 gal
